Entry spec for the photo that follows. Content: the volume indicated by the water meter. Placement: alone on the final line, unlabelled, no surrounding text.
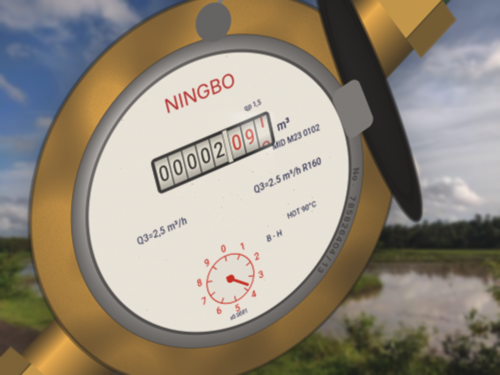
2.0913 m³
